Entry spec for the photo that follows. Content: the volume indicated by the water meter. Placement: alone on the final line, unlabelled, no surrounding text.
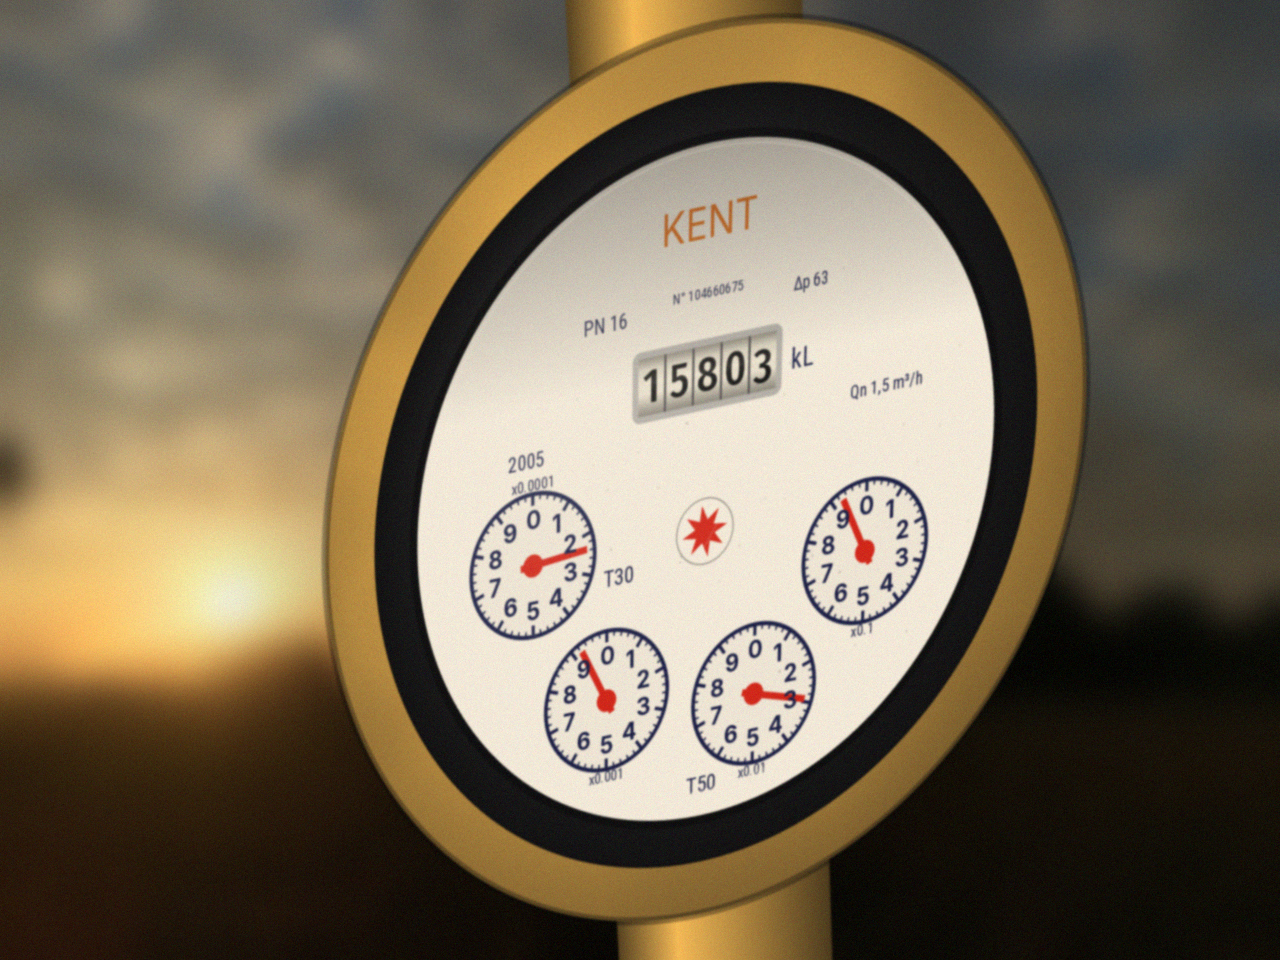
15802.9292 kL
